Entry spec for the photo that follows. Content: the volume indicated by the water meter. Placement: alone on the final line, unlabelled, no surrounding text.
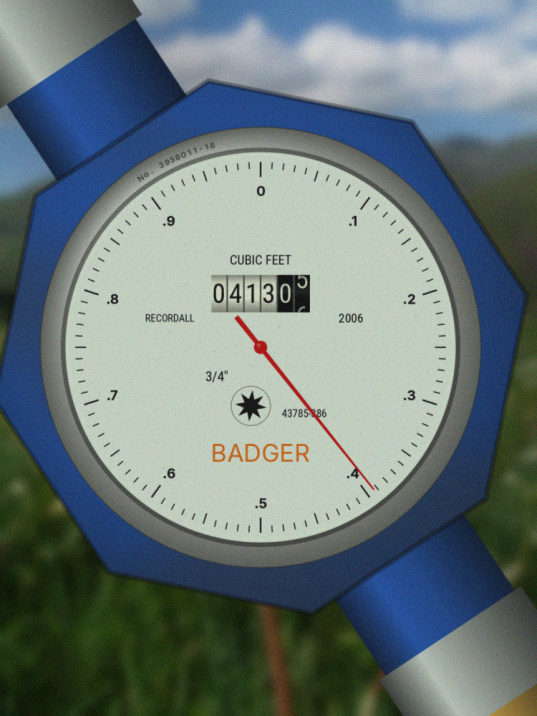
41305.39 ft³
